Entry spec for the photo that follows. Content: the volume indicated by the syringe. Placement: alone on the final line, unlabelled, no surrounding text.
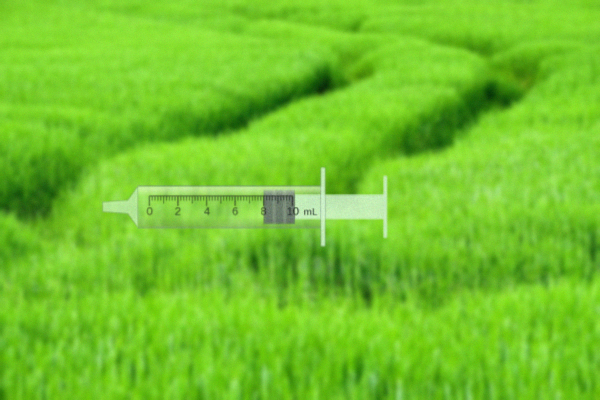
8 mL
